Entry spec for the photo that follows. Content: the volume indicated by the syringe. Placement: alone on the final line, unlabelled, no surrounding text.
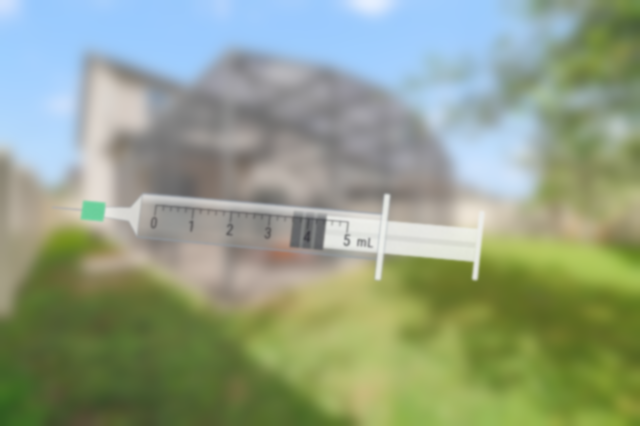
3.6 mL
